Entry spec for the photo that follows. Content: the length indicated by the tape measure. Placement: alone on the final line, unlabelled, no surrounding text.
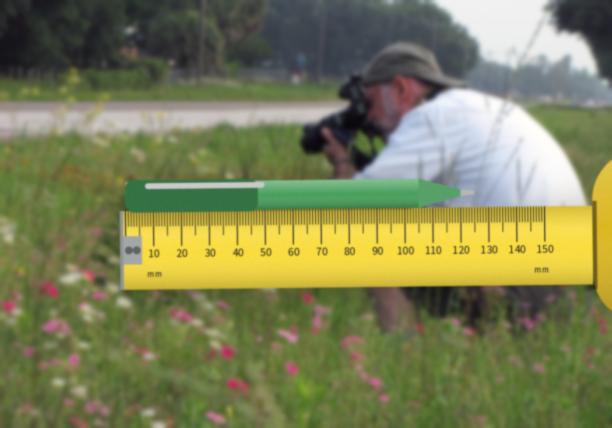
125 mm
